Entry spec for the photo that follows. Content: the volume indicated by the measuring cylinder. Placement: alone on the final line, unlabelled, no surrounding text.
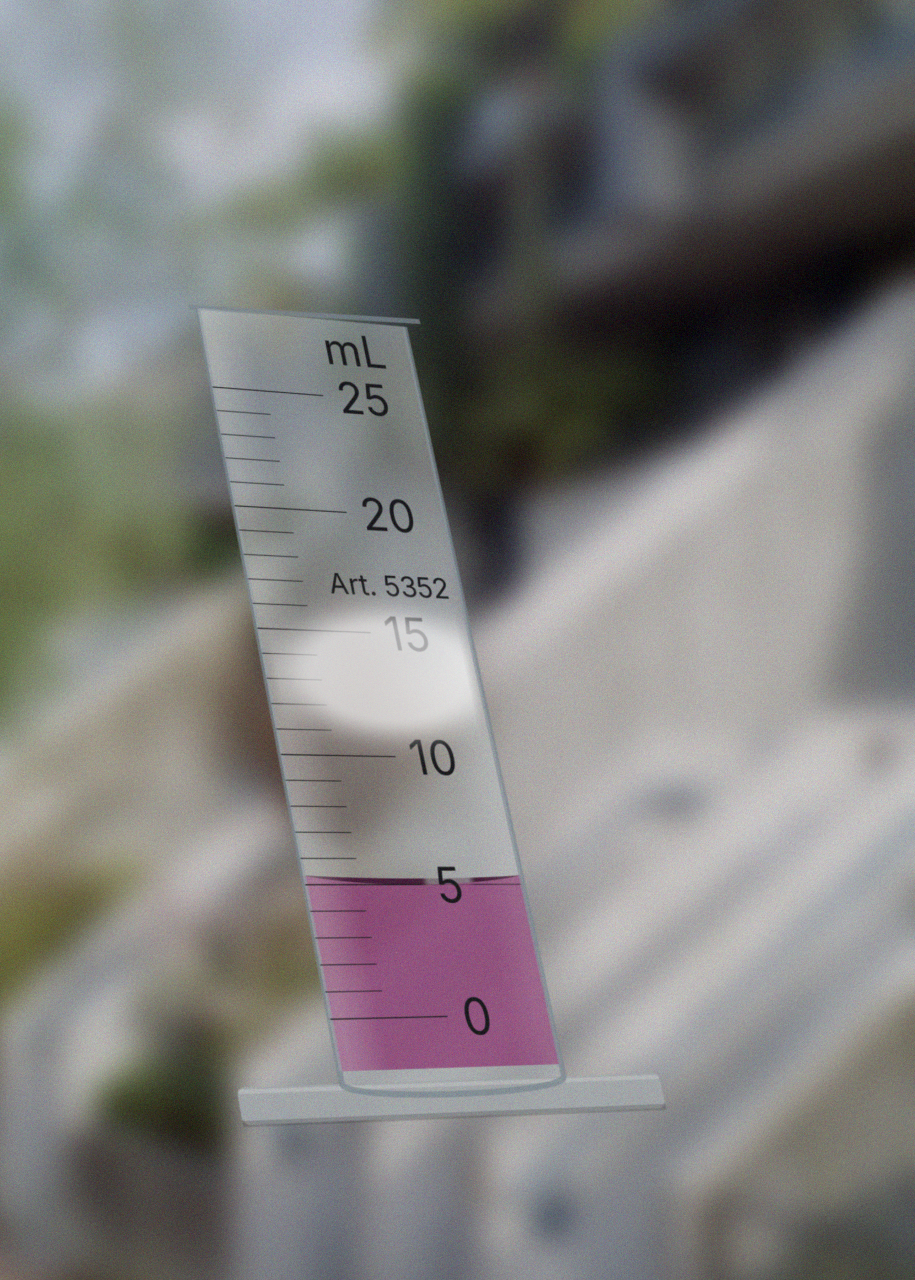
5 mL
